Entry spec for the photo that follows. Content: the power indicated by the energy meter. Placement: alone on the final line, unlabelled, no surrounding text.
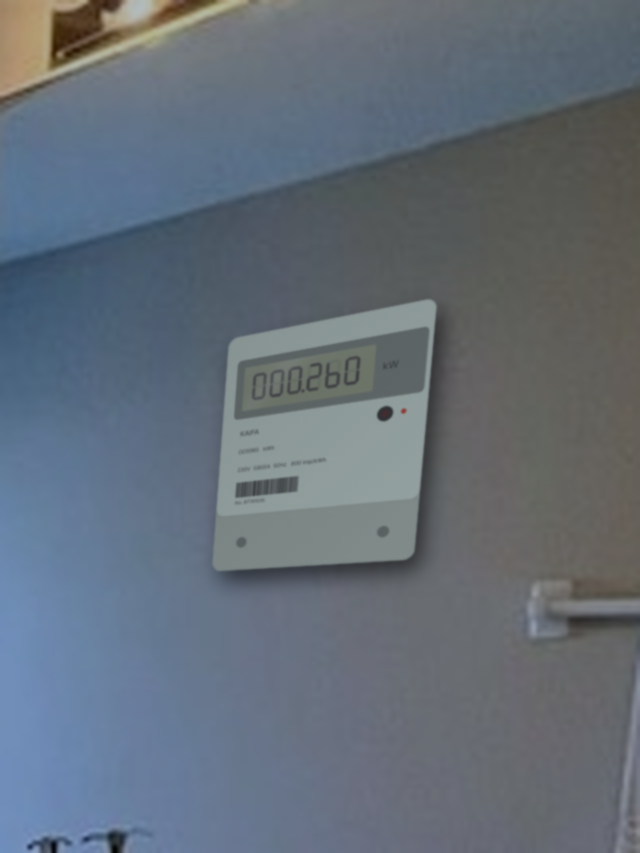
0.260 kW
